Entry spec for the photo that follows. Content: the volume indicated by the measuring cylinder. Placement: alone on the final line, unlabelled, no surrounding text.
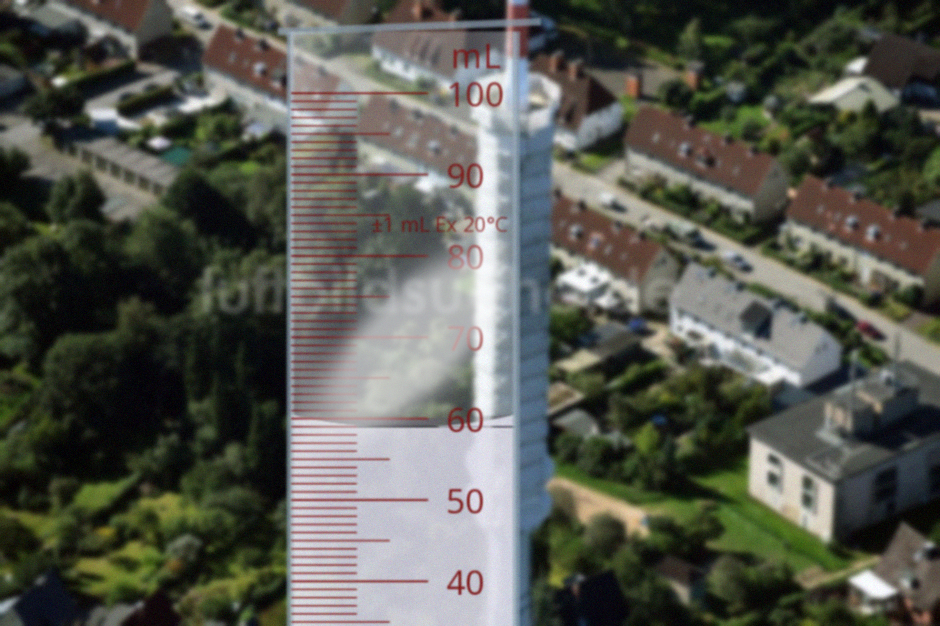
59 mL
